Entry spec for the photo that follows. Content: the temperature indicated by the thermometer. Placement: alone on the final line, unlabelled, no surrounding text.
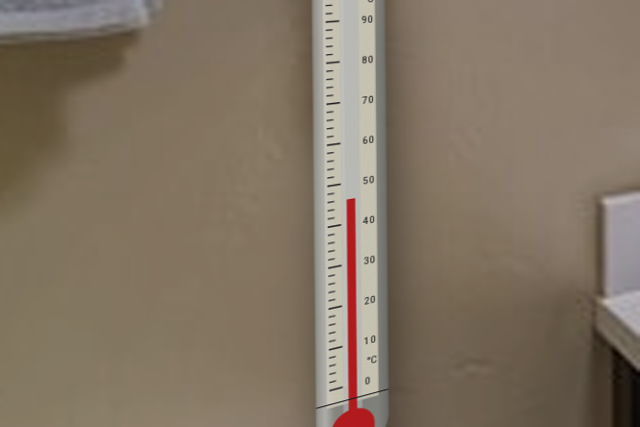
46 °C
